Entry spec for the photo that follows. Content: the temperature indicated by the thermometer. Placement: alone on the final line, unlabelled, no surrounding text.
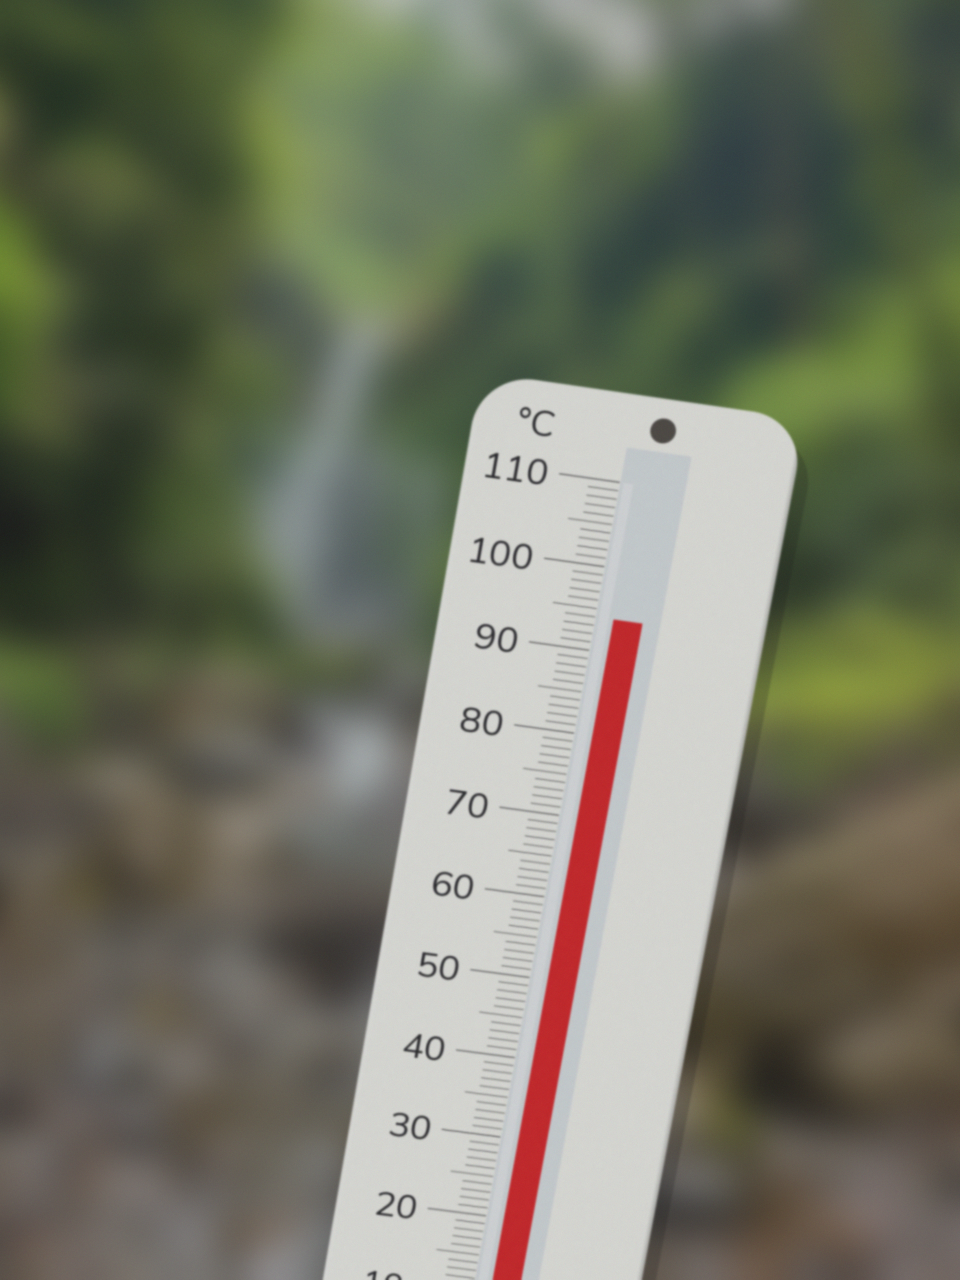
94 °C
